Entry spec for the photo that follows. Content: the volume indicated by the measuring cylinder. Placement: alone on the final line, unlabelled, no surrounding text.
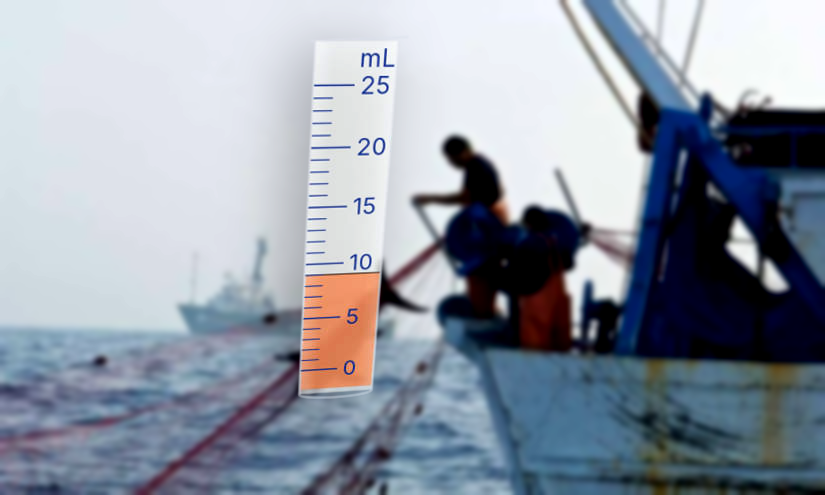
9 mL
